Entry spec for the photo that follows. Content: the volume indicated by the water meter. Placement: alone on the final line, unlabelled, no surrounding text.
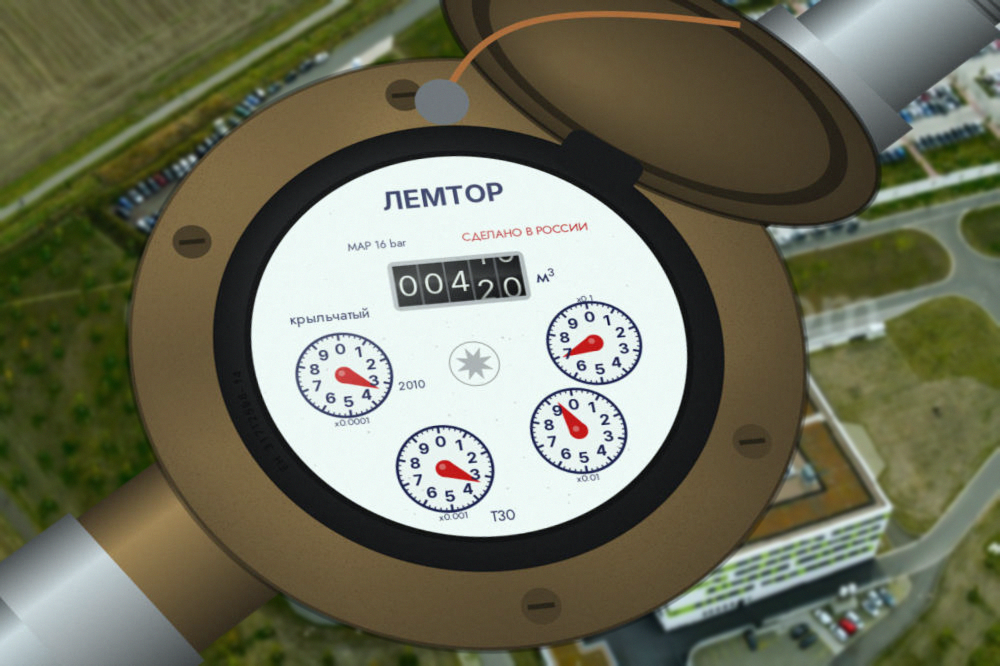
419.6933 m³
